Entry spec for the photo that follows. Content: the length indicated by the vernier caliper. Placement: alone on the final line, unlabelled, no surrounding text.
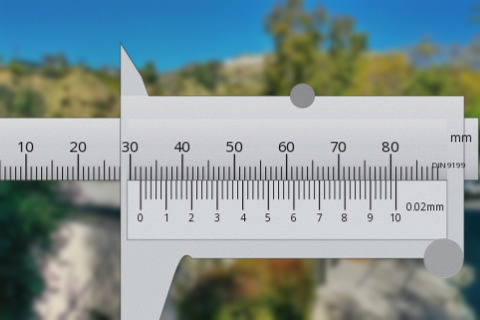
32.0 mm
